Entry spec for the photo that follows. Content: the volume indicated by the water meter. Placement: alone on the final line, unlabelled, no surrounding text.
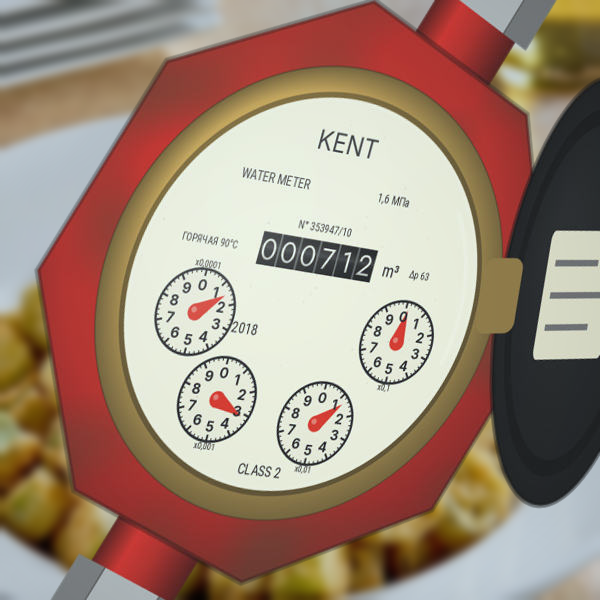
712.0131 m³
